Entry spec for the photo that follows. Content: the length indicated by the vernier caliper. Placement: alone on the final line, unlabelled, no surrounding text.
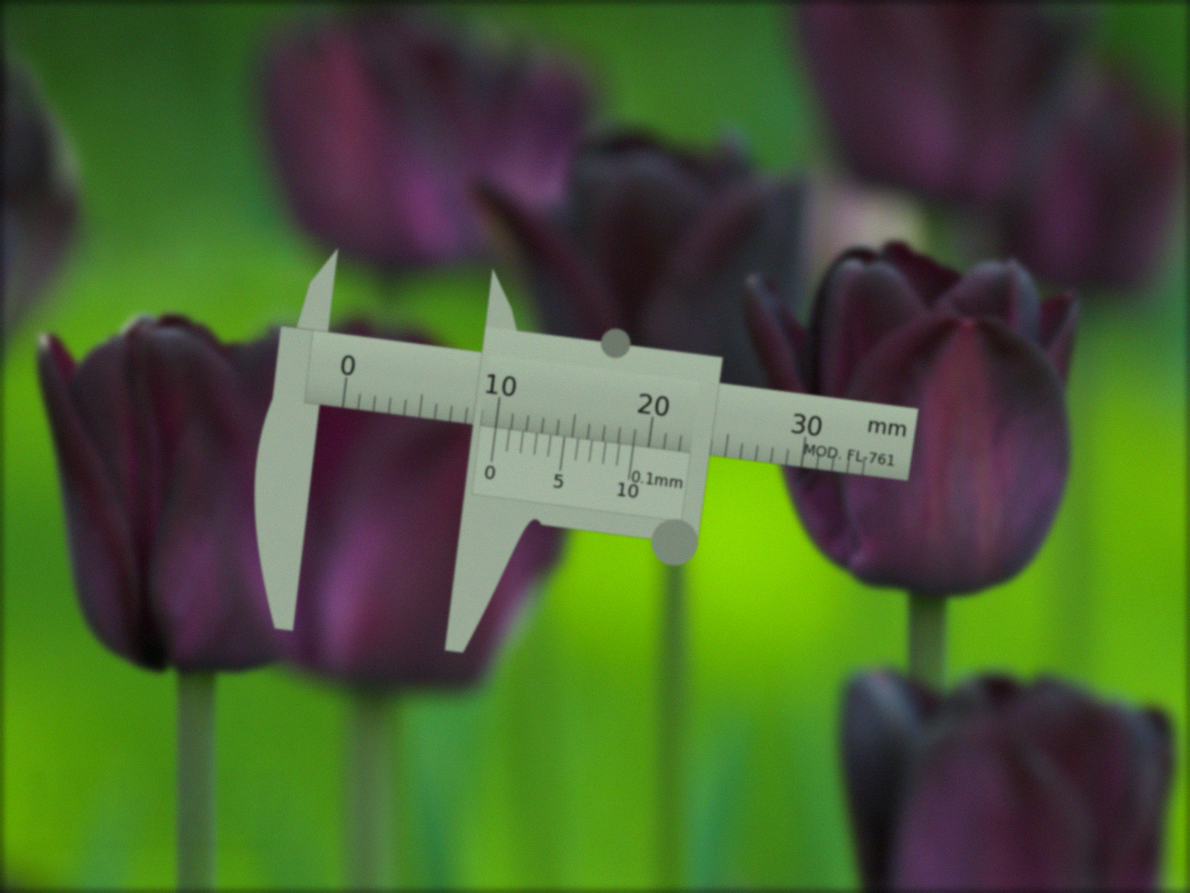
10.0 mm
